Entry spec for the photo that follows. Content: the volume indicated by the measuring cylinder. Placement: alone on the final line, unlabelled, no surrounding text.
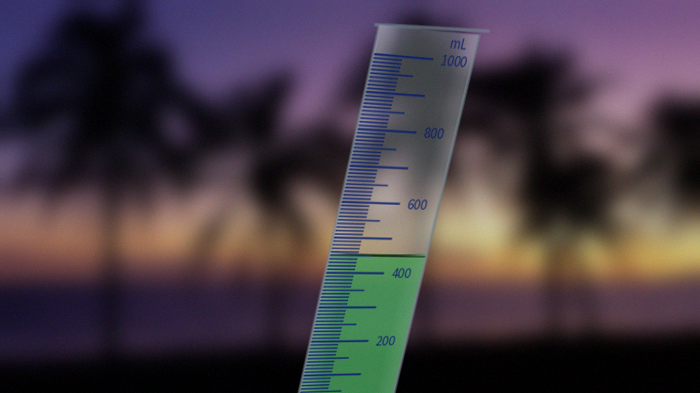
450 mL
